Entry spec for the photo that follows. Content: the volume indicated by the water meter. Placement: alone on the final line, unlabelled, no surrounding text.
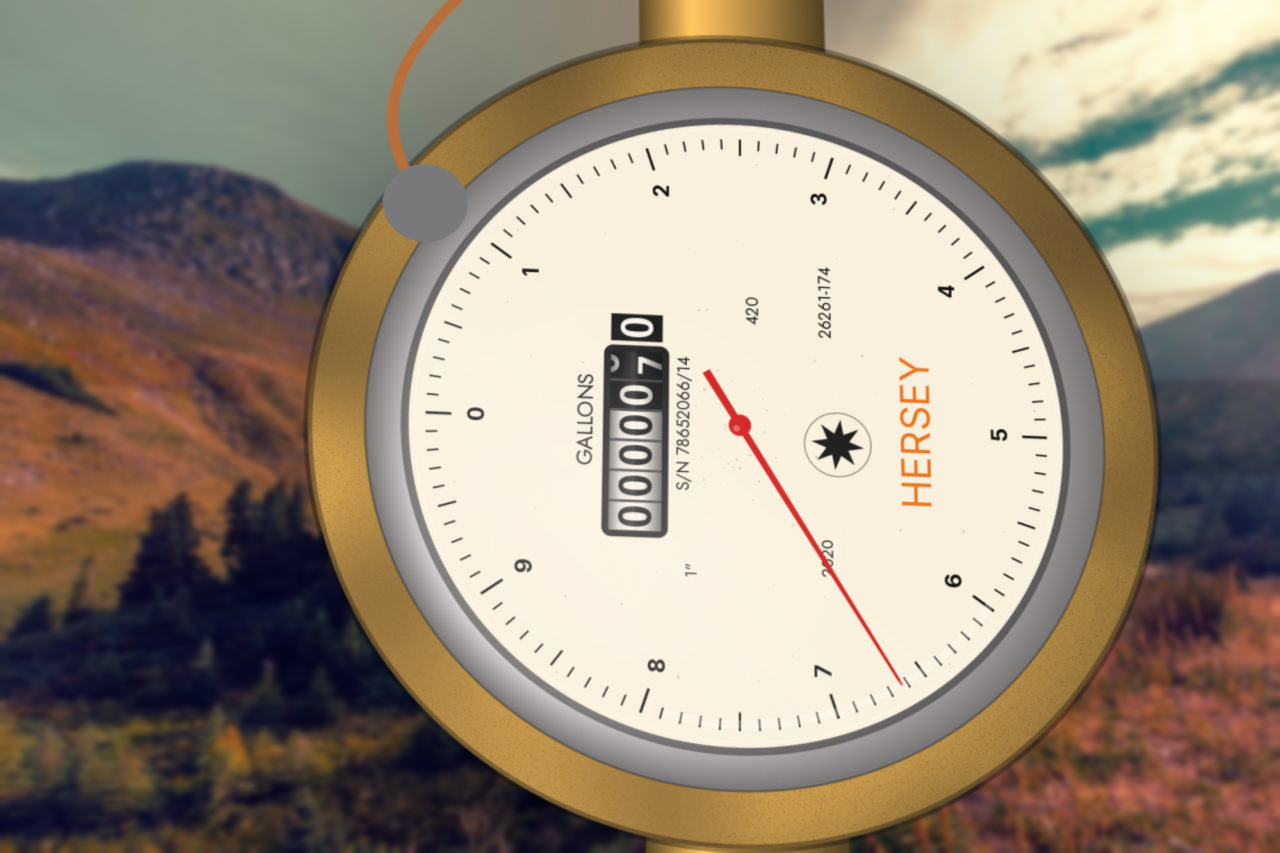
66.6 gal
